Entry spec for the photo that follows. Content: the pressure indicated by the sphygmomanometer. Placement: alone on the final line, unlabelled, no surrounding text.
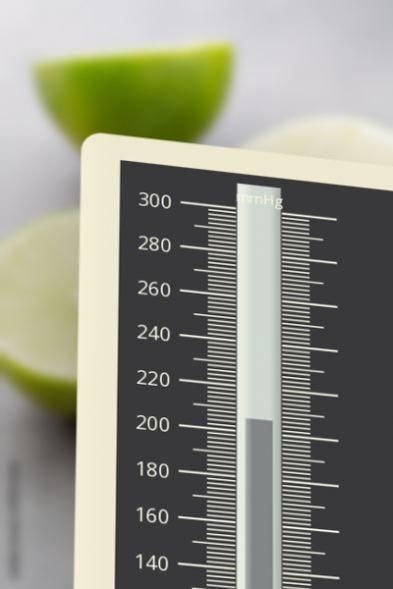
206 mmHg
